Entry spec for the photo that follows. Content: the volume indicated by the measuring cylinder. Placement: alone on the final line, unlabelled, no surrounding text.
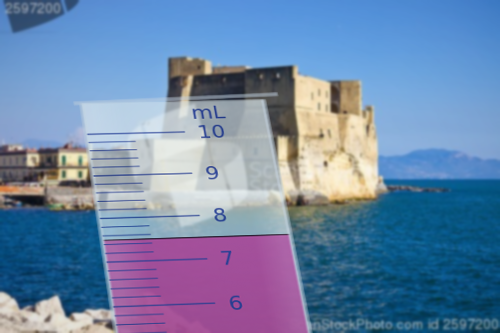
7.5 mL
